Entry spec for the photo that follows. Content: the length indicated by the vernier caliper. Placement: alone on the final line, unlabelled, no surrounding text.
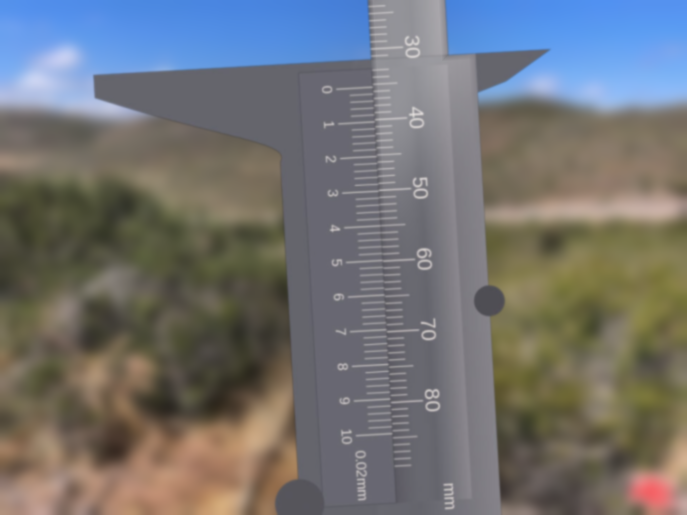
35.4 mm
